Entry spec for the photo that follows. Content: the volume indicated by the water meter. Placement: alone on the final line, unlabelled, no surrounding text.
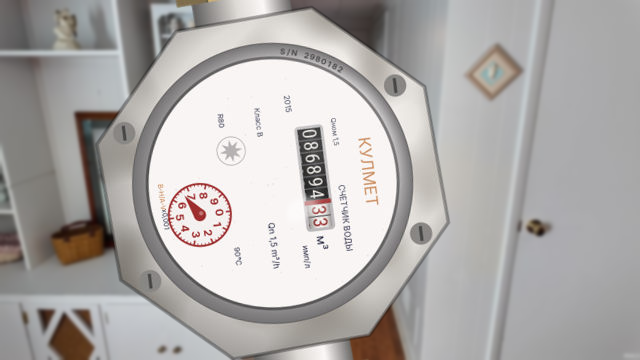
86894.336 m³
